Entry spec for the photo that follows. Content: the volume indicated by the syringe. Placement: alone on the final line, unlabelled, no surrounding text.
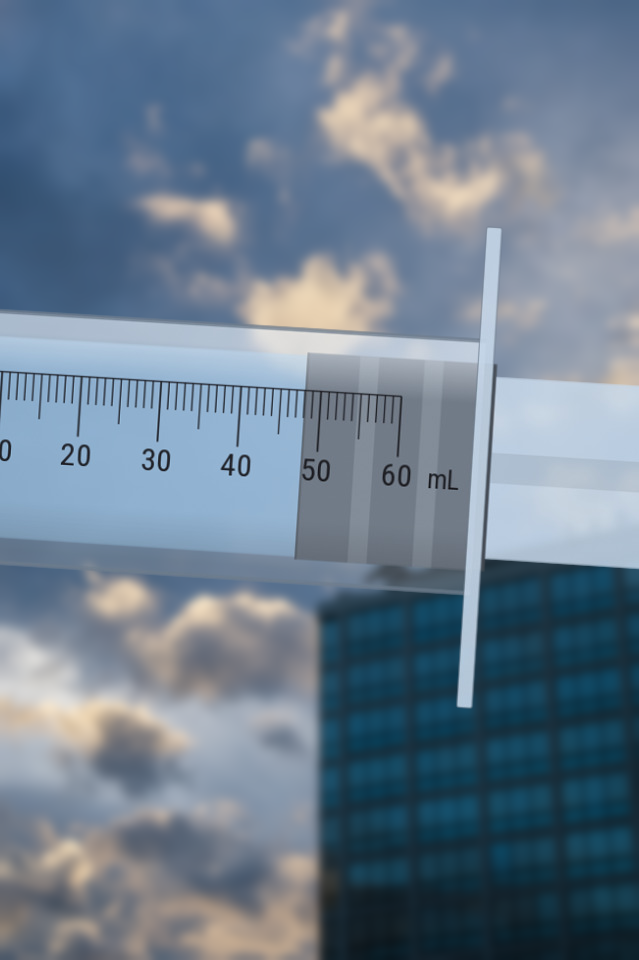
48 mL
